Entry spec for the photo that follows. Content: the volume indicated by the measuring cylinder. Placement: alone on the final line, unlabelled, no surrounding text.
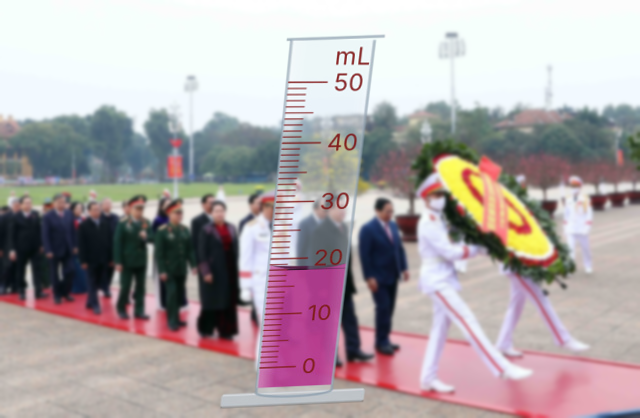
18 mL
